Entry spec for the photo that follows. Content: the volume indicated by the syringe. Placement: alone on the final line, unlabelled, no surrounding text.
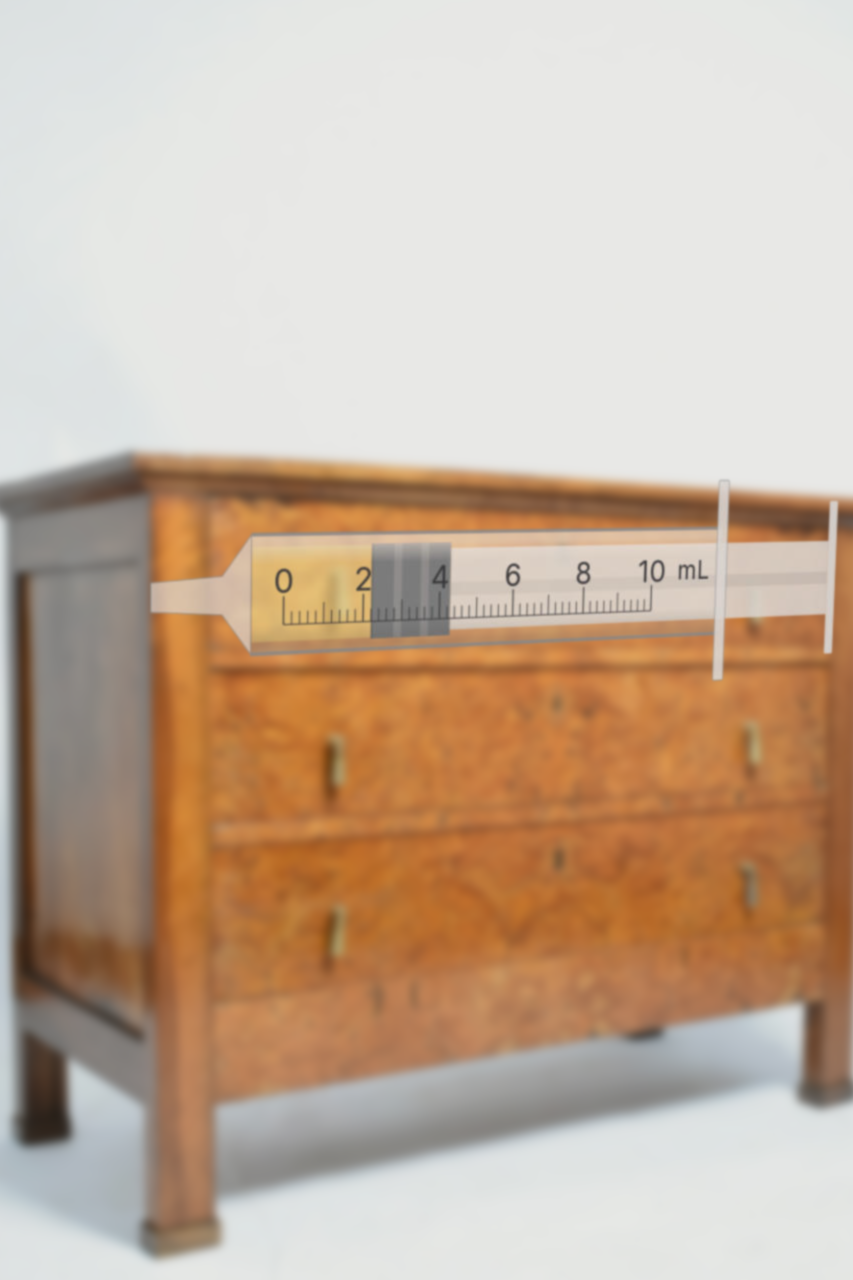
2.2 mL
